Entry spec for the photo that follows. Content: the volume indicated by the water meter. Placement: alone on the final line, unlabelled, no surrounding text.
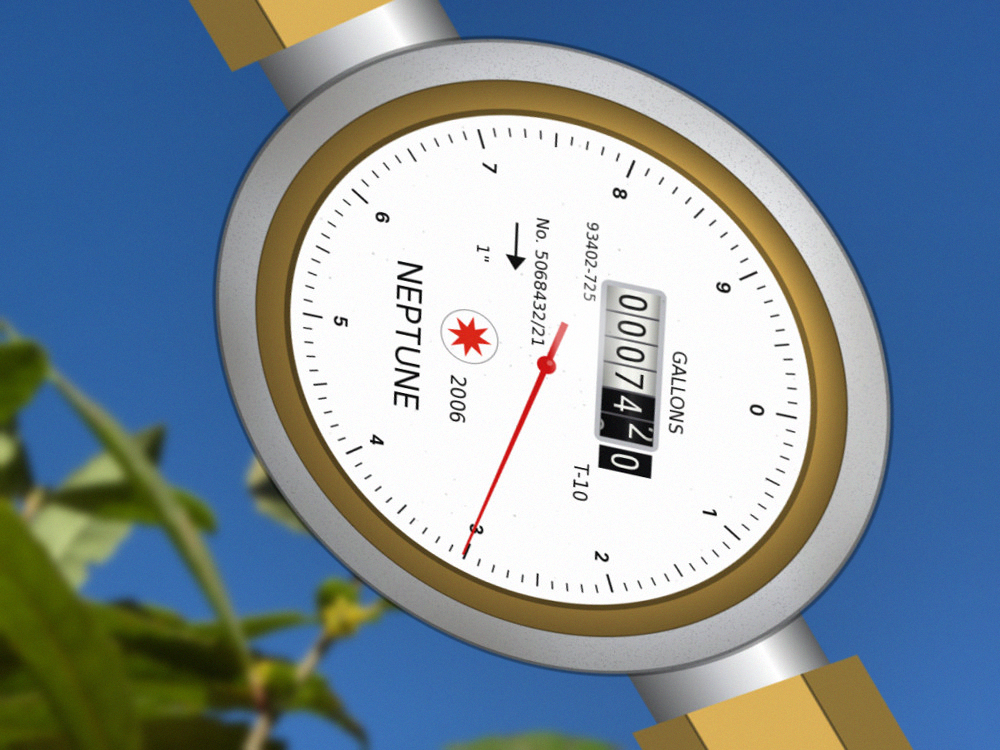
7423.0 gal
